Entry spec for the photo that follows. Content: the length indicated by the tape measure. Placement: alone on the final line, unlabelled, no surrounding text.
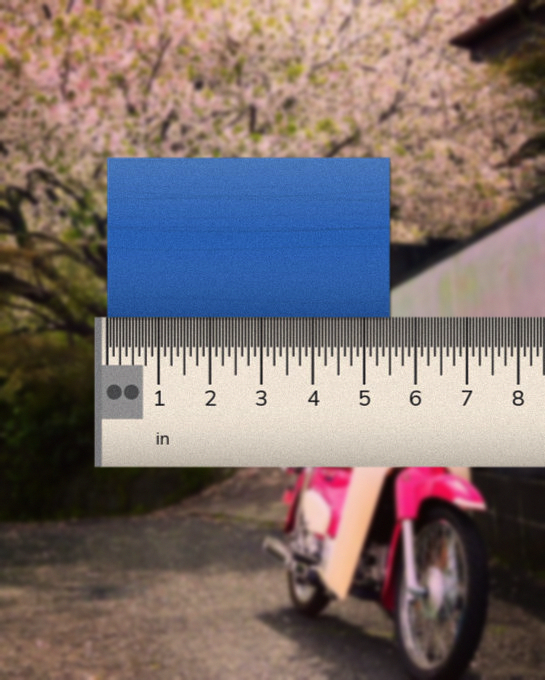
5.5 in
